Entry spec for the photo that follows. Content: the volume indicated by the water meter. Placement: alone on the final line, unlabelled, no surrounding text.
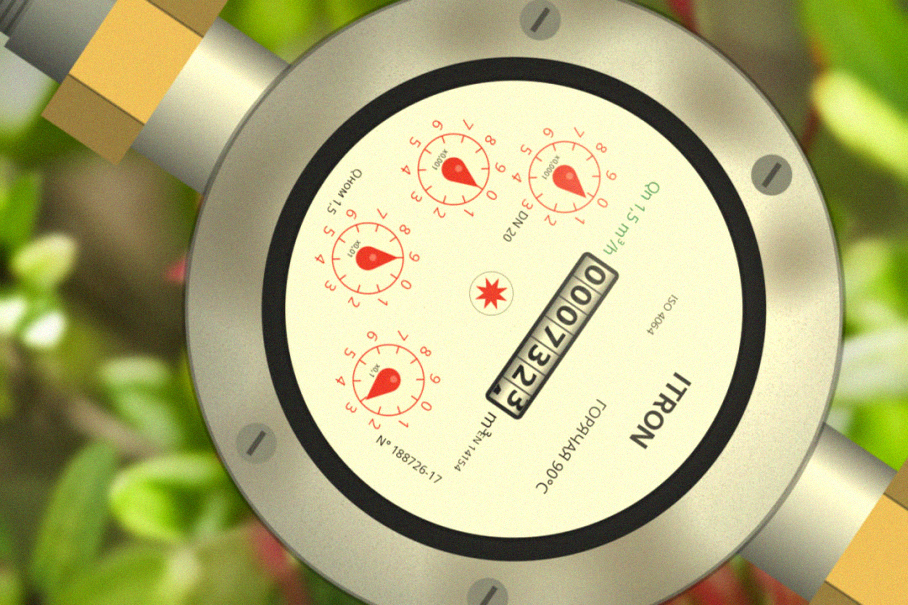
7323.2900 m³
